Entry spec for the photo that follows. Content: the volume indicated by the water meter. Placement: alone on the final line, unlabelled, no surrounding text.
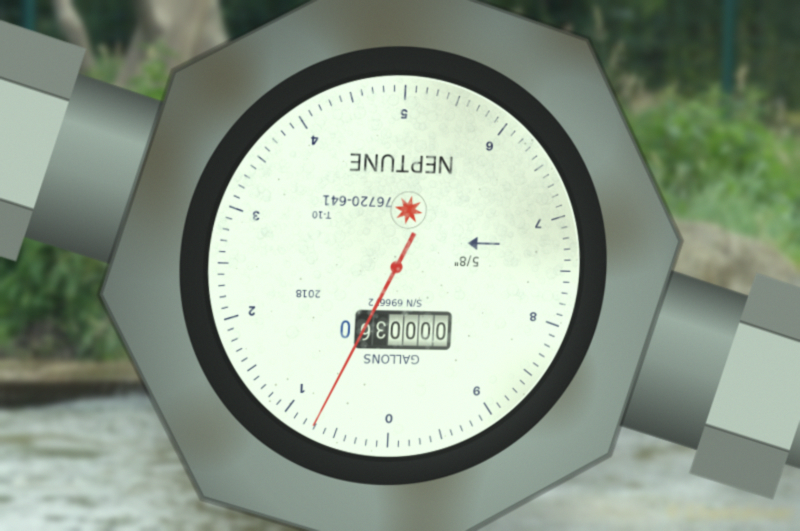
360.7 gal
